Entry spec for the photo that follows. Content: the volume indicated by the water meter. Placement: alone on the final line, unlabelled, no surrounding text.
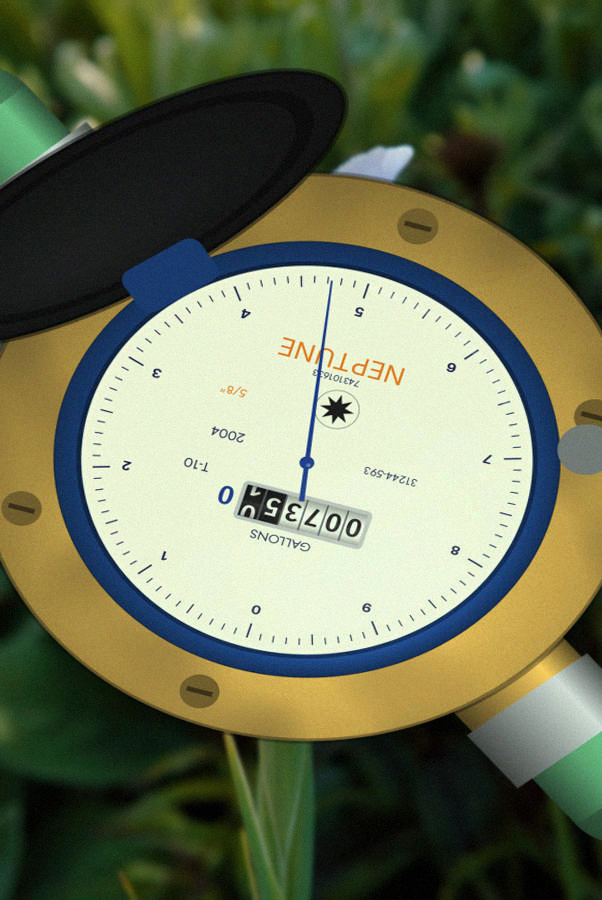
73504.7 gal
